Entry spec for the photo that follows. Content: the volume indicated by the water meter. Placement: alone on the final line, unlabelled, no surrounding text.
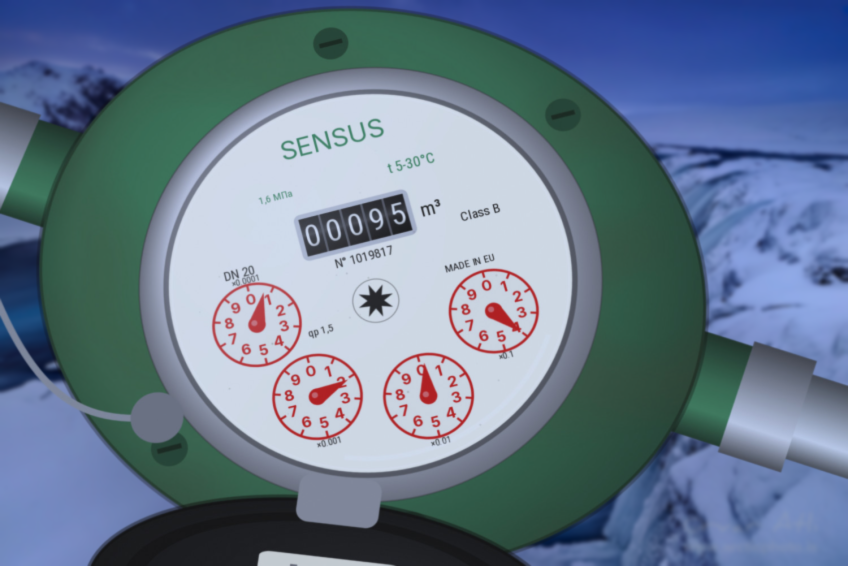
95.4020 m³
